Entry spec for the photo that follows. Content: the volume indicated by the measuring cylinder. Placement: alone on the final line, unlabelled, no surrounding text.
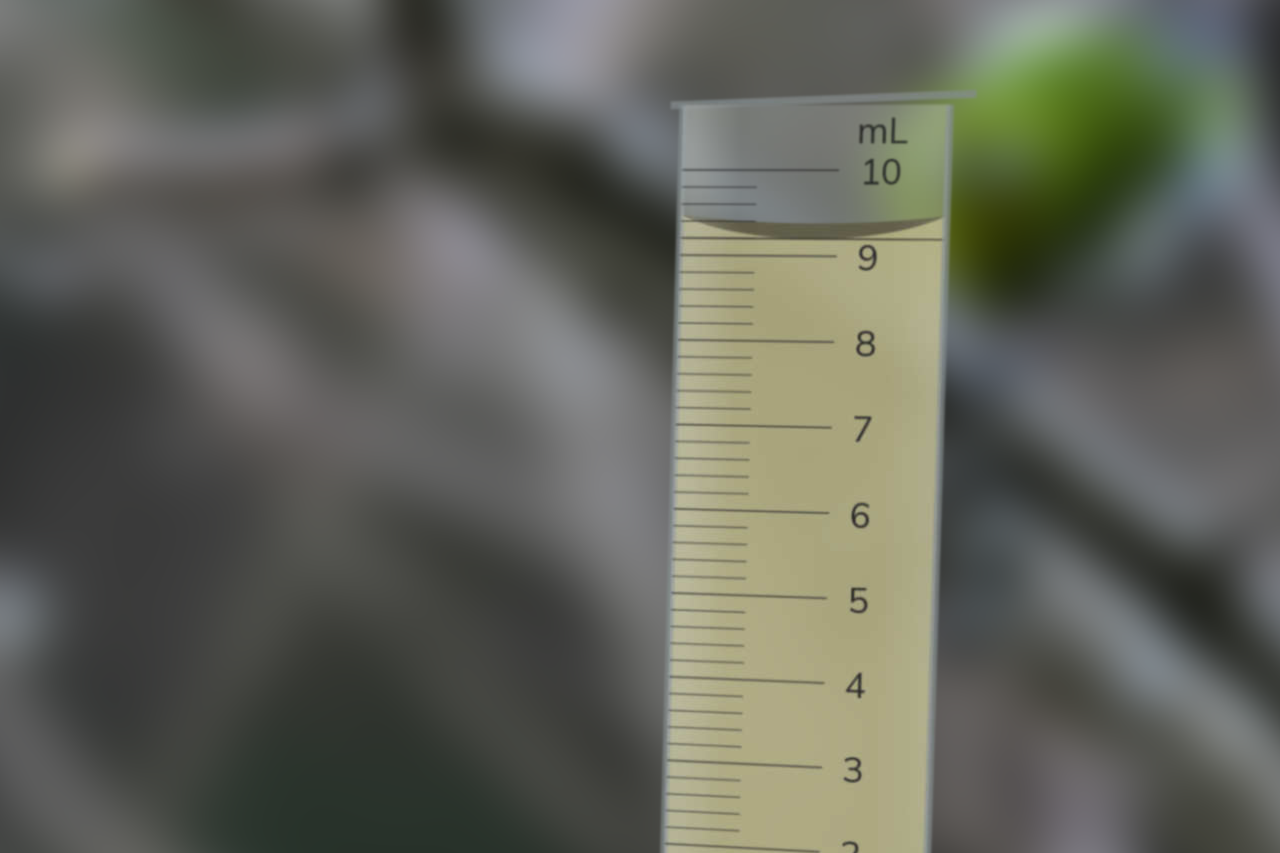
9.2 mL
